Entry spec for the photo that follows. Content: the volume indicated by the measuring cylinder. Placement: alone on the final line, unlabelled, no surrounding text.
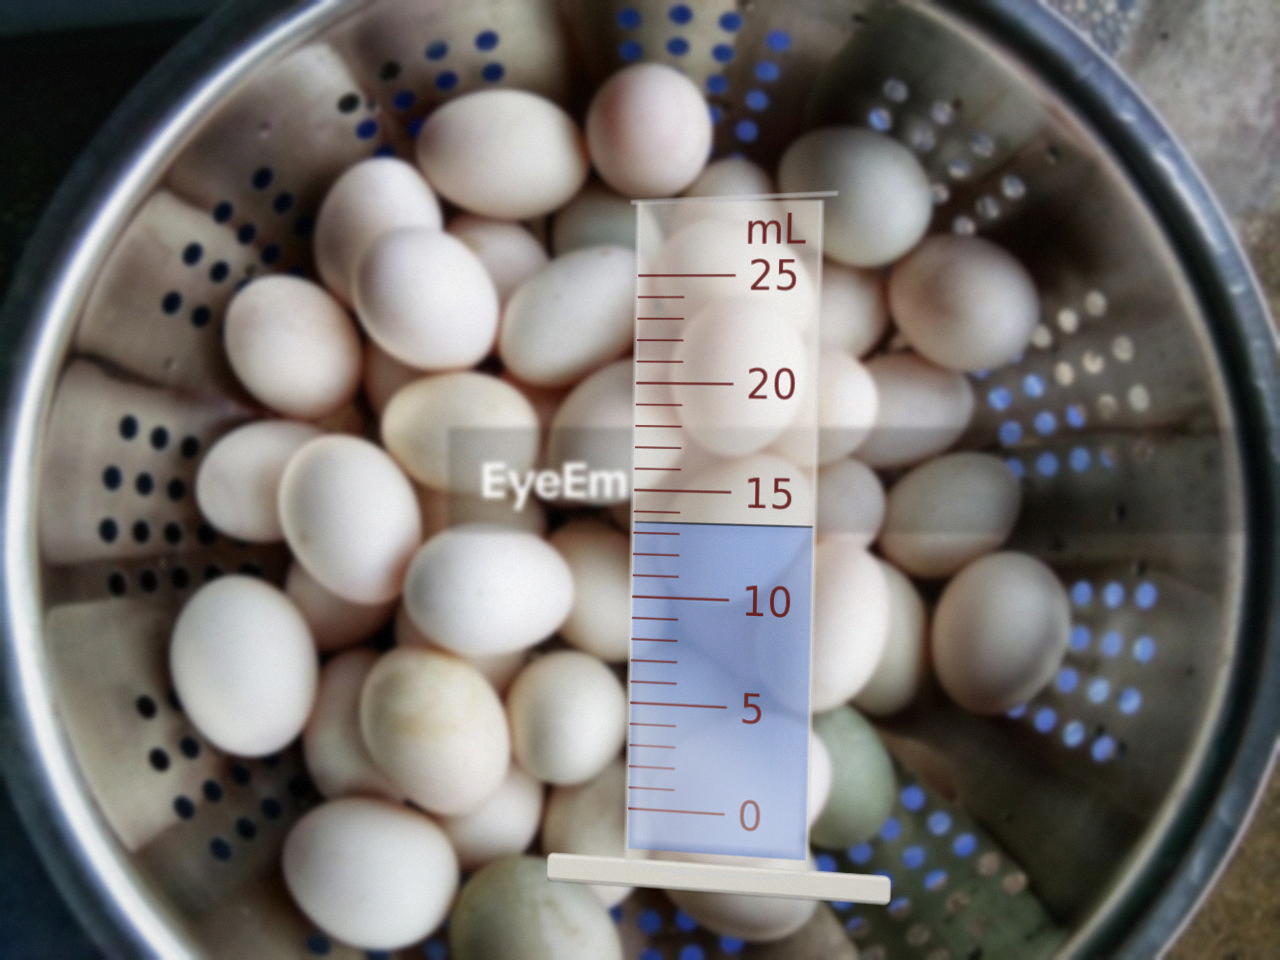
13.5 mL
